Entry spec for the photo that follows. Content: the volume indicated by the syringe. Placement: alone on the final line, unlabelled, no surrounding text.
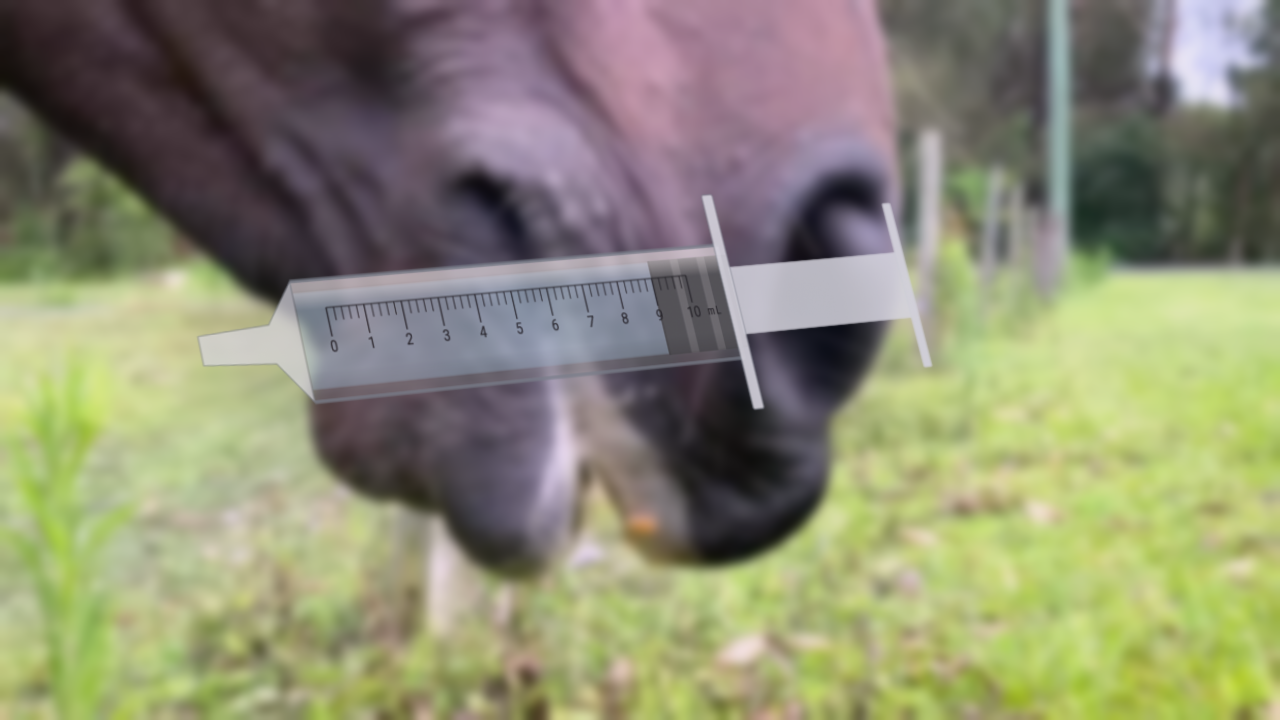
9 mL
